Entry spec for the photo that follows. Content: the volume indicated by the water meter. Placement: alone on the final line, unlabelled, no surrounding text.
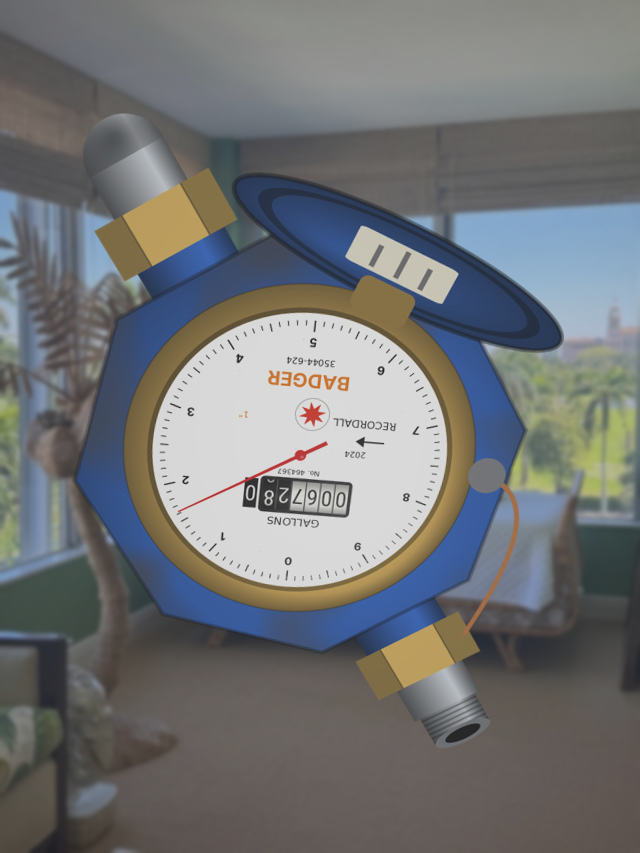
67281.6 gal
